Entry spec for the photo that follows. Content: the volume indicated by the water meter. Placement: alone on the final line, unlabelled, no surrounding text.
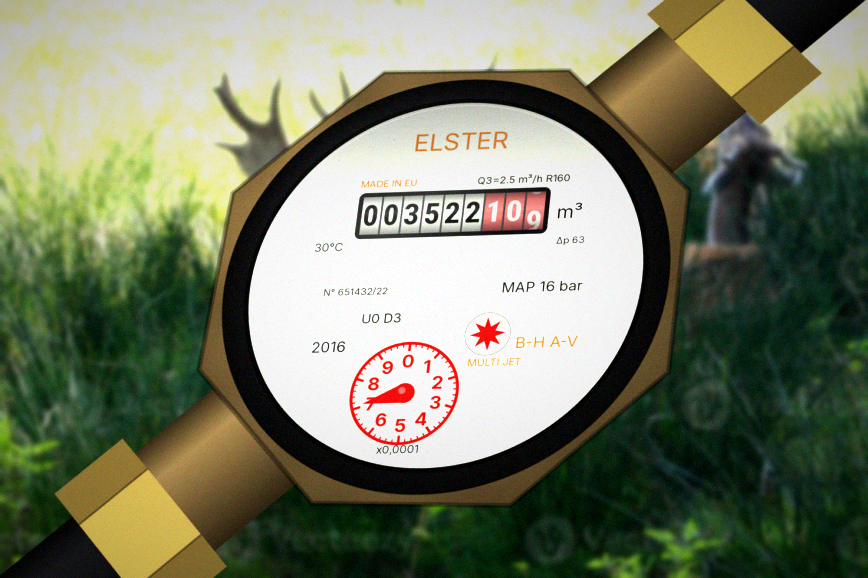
3522.1087 m³
